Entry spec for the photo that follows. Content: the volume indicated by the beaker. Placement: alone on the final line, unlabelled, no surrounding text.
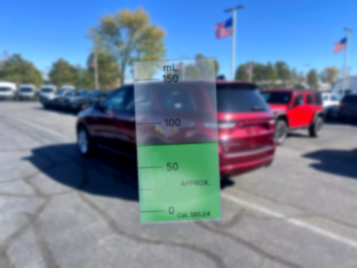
75 mL
